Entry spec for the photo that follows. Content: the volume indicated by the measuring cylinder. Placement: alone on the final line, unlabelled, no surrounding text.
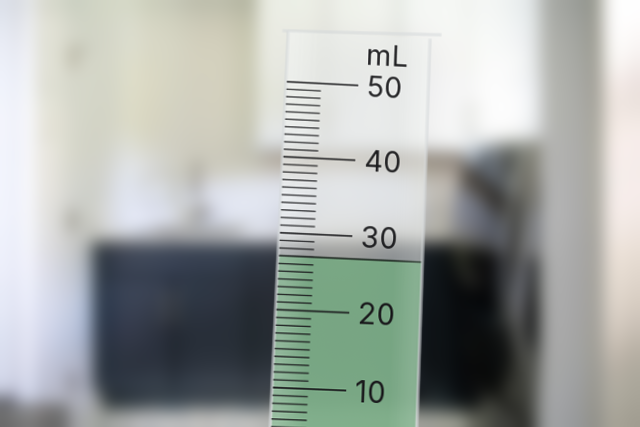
27 mL
